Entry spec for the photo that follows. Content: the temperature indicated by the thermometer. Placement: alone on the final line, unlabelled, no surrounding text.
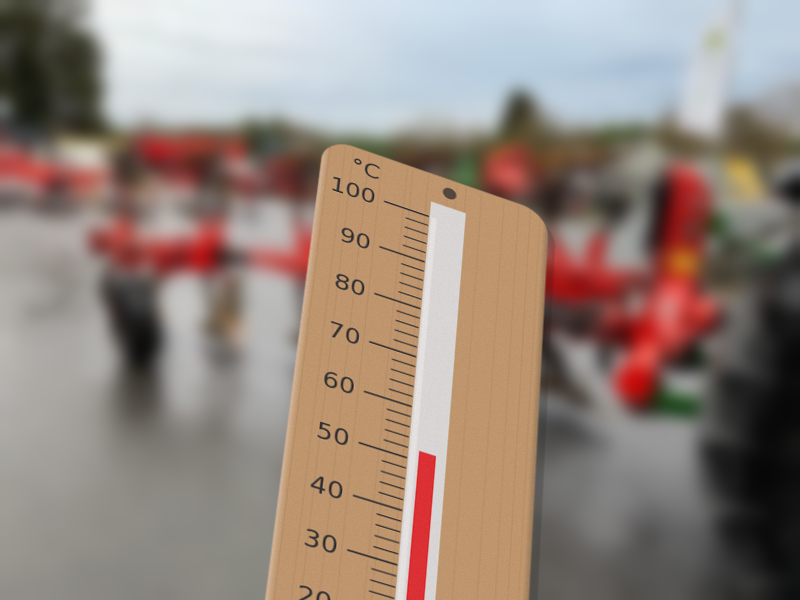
52 °C
